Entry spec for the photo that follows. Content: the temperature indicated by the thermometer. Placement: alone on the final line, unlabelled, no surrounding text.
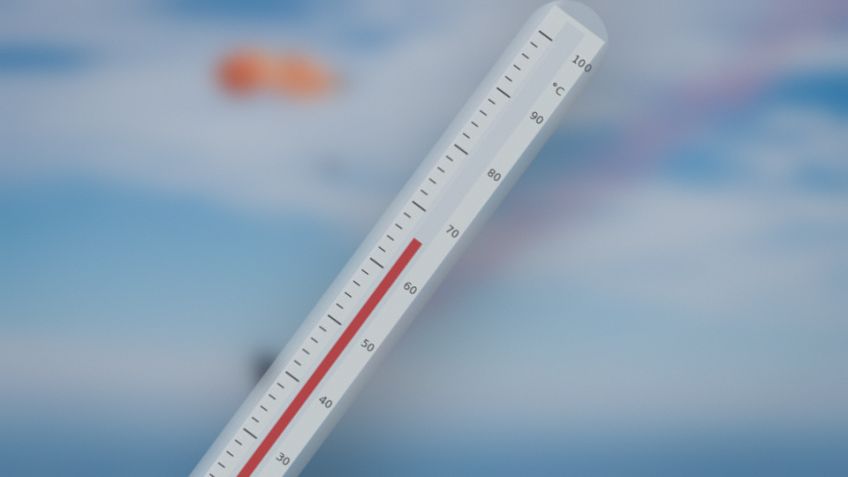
66 °C
